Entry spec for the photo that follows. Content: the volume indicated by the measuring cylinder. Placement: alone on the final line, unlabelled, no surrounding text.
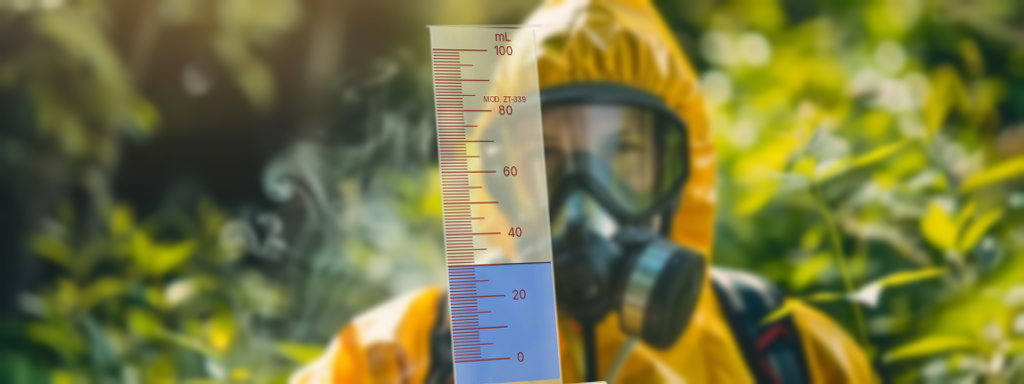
30 mL
